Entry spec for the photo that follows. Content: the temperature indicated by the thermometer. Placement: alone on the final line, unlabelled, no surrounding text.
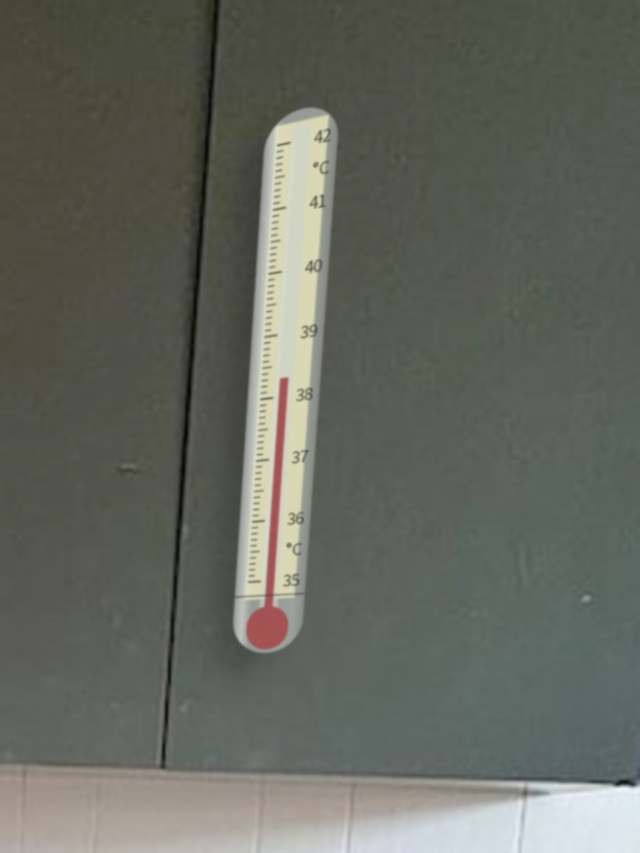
38.3 °C
